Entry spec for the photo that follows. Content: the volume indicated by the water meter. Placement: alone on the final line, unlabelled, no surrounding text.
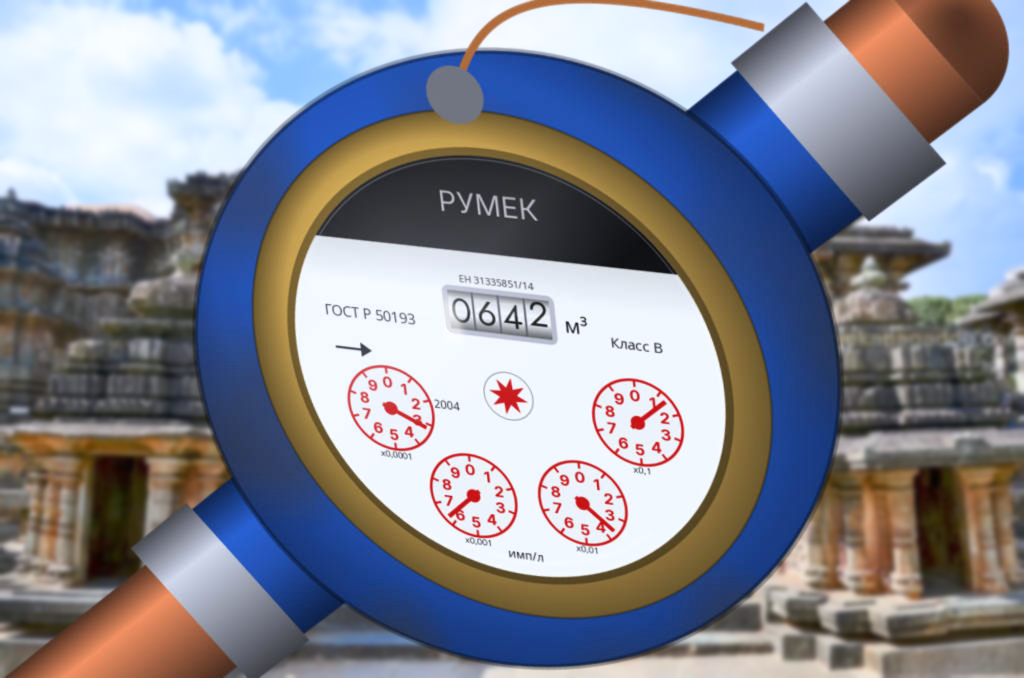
642.1363 m³
